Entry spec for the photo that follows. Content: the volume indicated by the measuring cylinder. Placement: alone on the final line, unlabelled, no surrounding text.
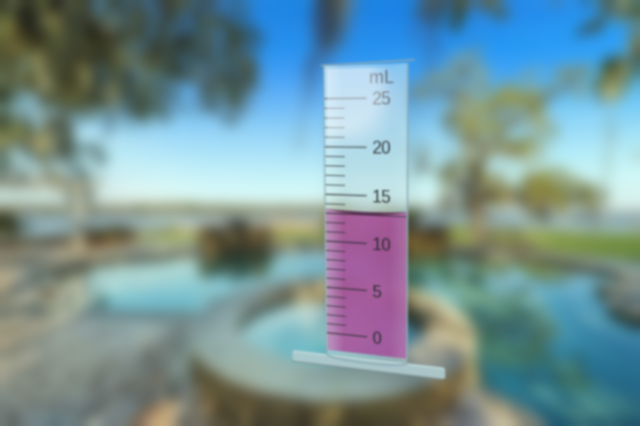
13 mL
